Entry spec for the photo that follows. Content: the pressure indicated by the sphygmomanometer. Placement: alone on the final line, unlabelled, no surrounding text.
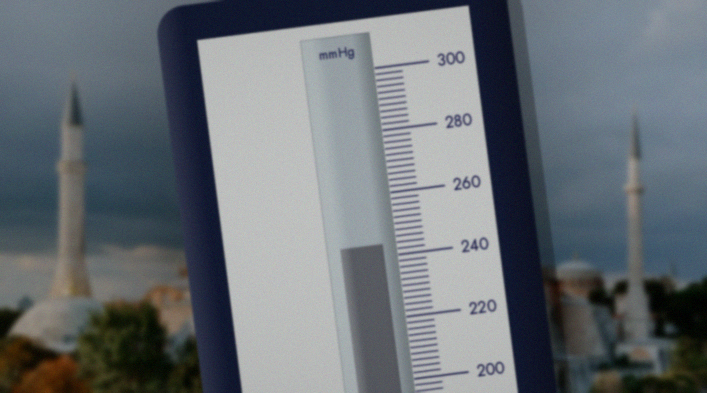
244 mmHg
